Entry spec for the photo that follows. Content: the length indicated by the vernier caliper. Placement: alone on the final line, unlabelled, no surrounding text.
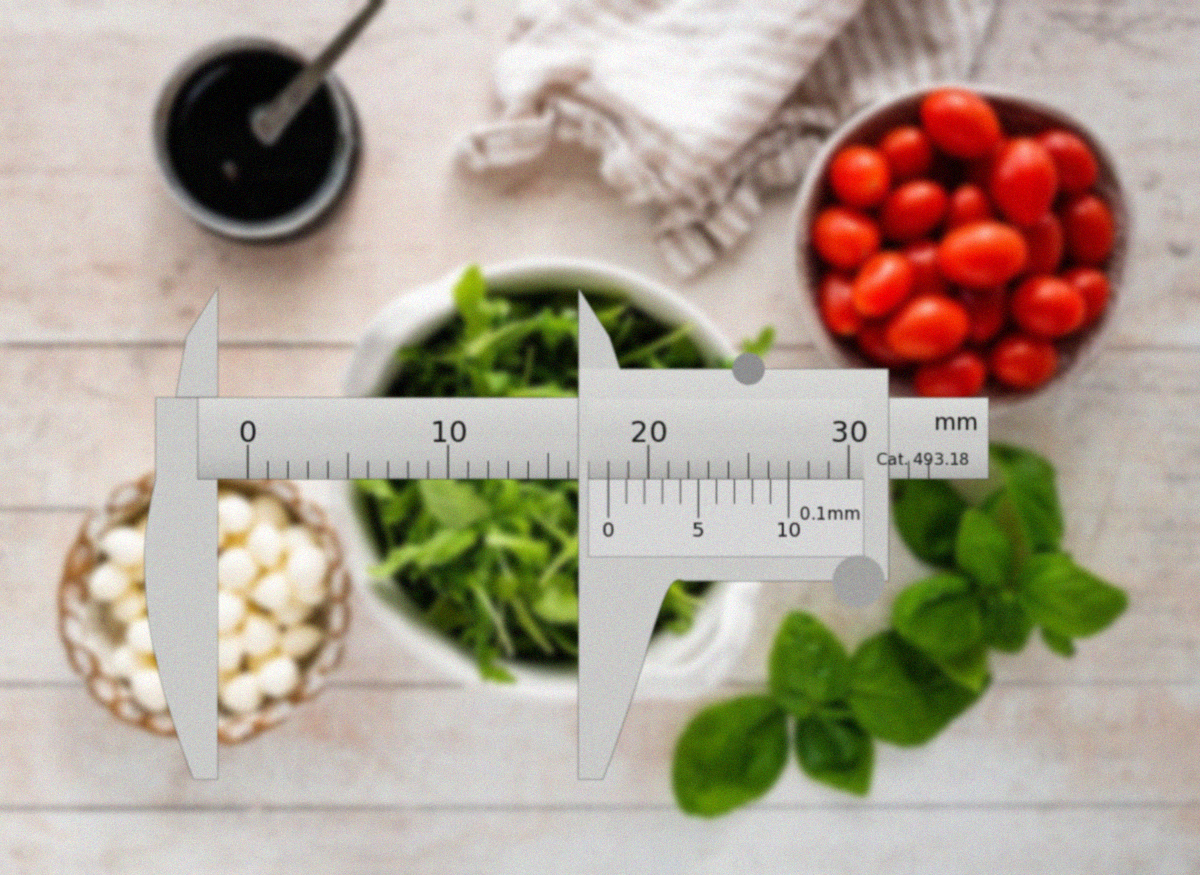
18.0 mm
